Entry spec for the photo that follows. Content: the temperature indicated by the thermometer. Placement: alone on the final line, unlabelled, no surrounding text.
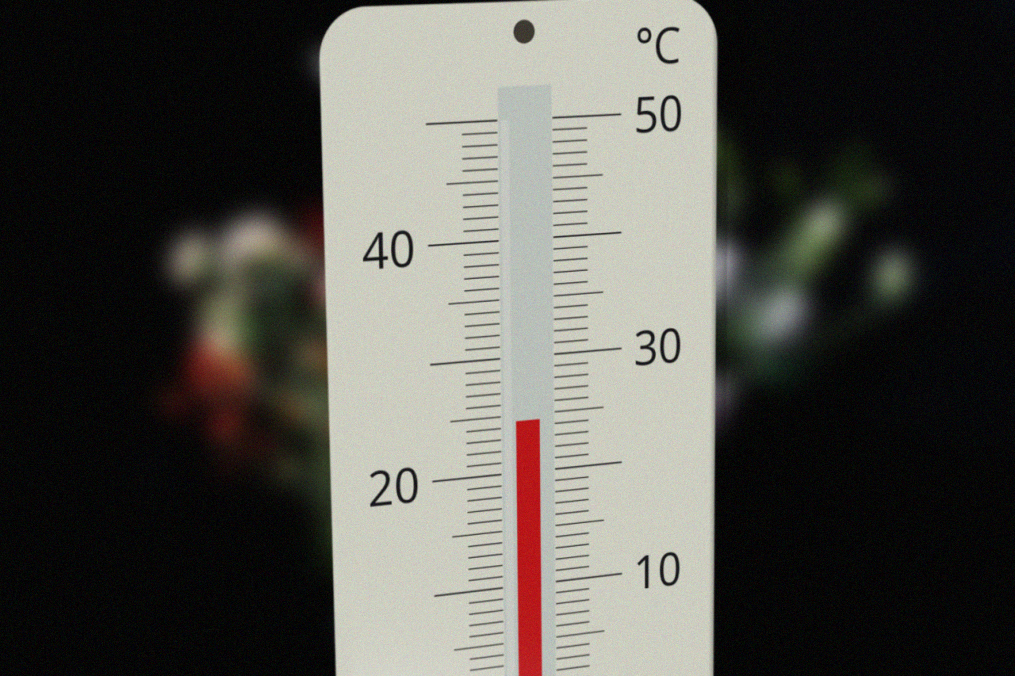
24.5 °C
